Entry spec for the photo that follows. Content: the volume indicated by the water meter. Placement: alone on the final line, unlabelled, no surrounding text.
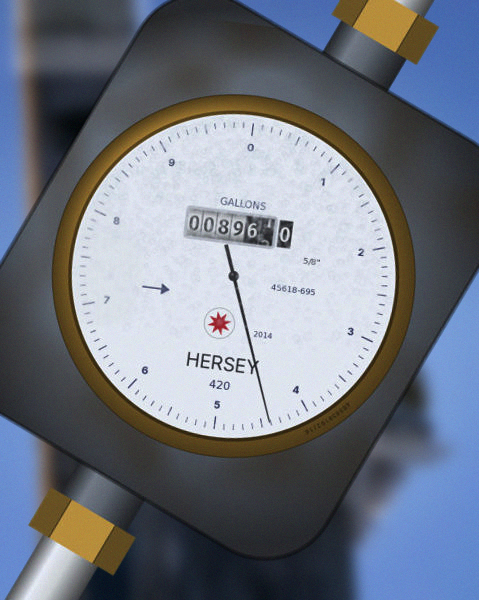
89614.4 gal
